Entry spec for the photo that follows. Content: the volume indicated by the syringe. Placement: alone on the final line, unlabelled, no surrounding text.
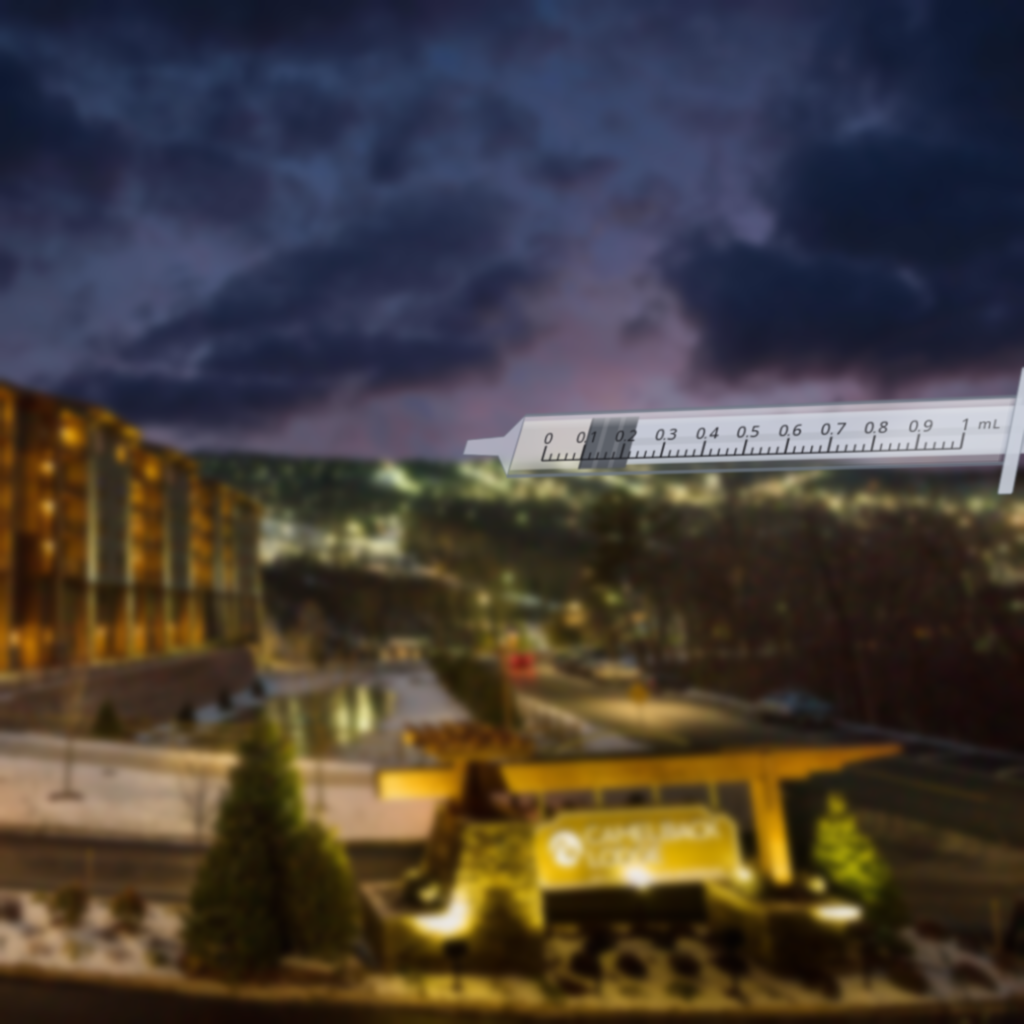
0.1 mL
